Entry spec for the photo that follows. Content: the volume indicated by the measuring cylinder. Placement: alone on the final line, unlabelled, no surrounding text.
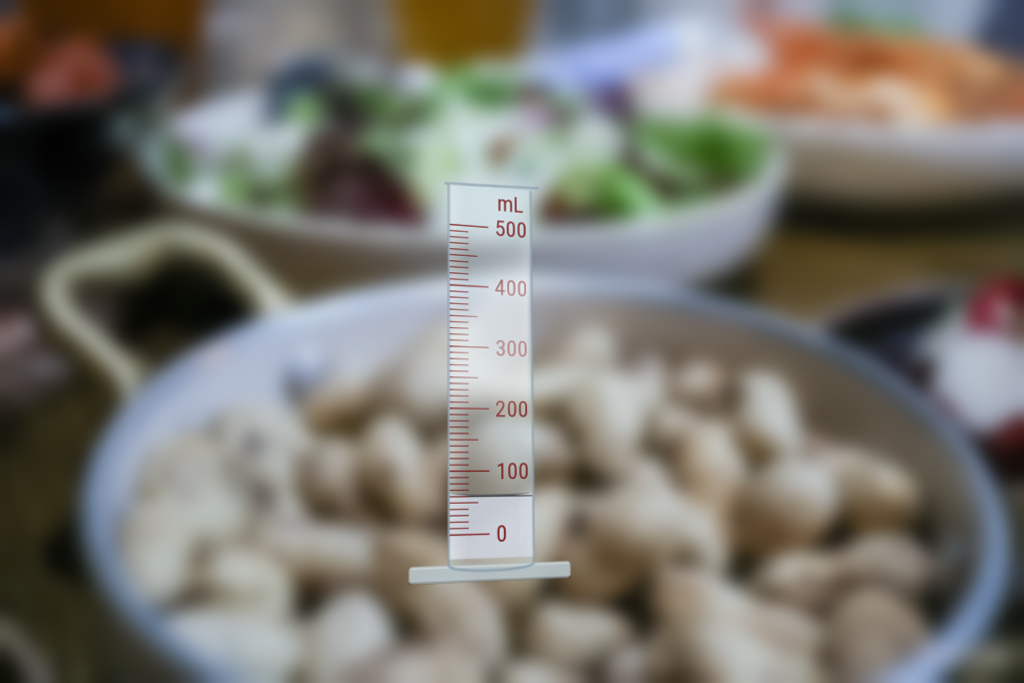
60 mL
